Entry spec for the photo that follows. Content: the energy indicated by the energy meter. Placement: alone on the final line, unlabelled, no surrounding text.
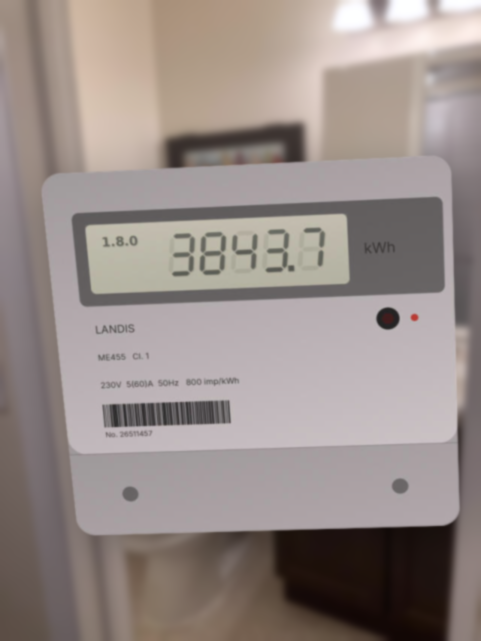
3843.7 kWh
